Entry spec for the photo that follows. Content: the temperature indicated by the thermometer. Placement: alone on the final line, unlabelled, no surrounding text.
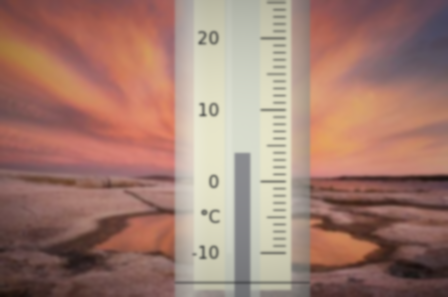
4 °C
